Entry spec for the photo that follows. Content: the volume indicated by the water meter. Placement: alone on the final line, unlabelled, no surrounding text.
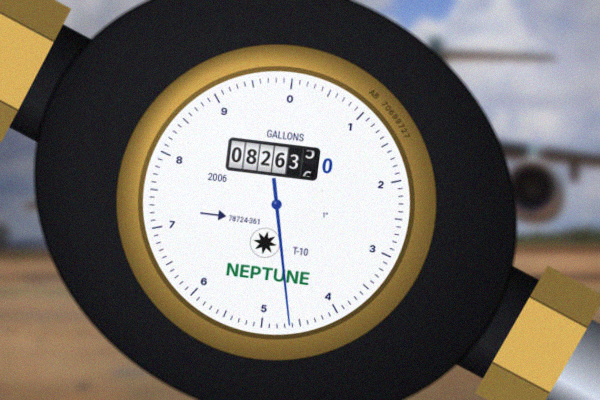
826354.6 gal
